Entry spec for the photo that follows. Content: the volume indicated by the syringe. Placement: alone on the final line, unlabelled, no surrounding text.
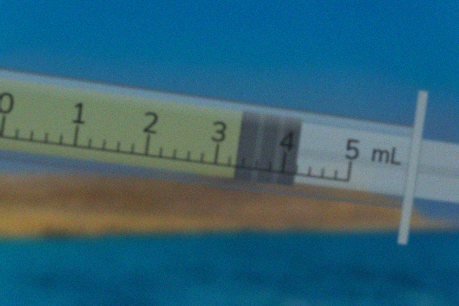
3.3 mL
